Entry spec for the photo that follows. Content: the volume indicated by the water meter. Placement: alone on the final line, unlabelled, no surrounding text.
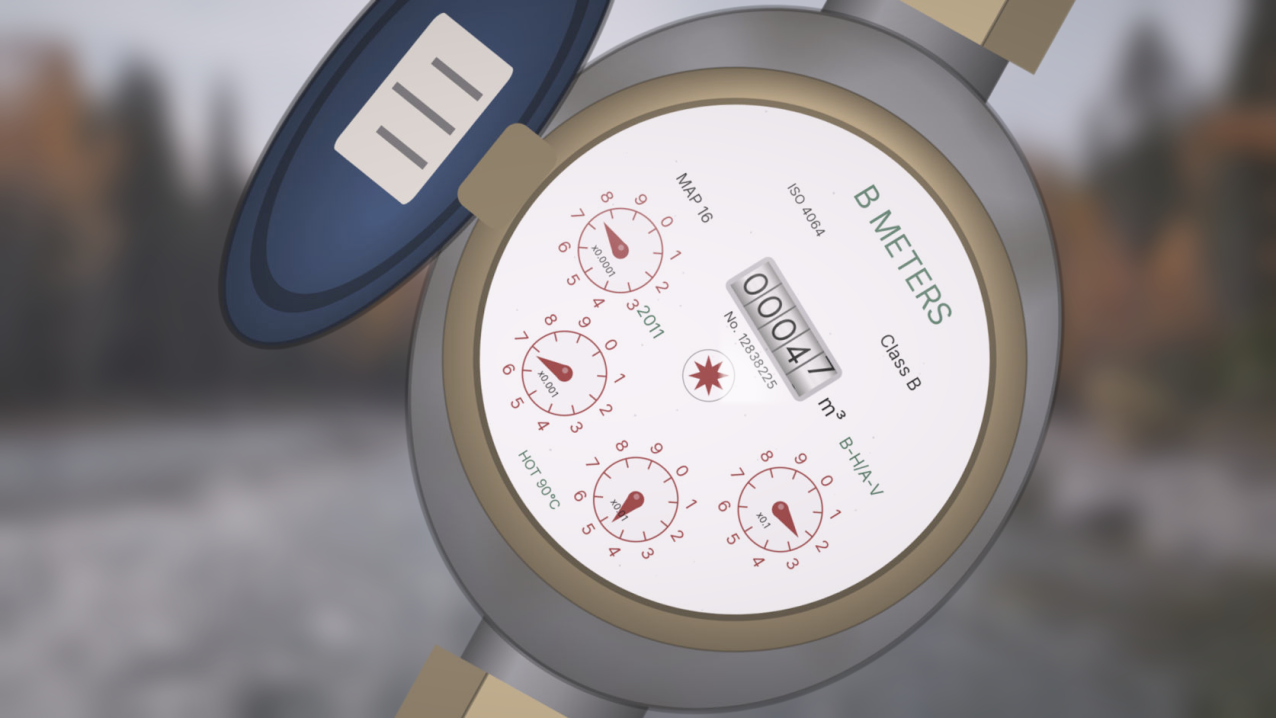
47.2467 m³
